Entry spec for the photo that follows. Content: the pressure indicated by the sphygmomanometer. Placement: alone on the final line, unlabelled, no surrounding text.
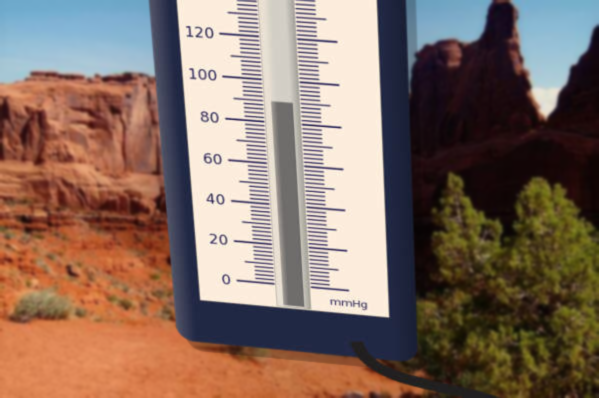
90 mmHg
